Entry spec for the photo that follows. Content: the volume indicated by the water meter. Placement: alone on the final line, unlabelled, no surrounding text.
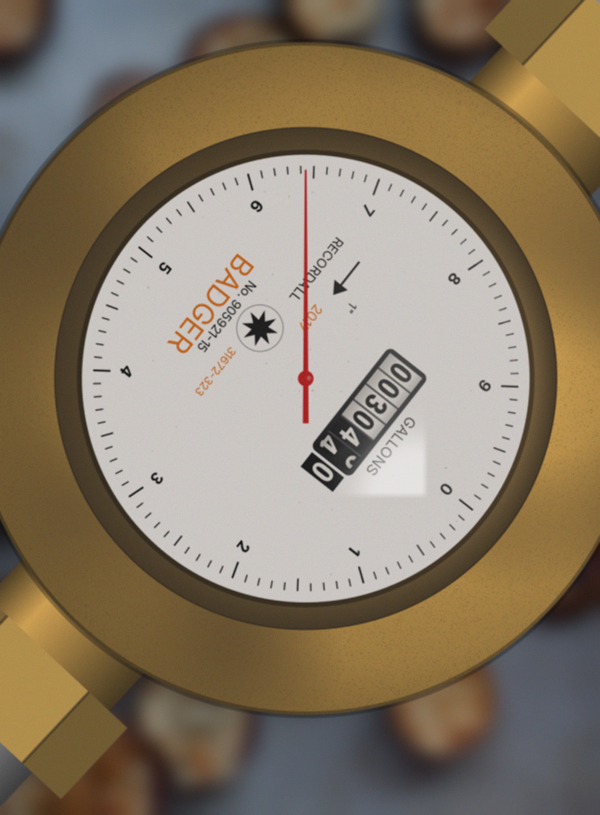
30436.4 gal
